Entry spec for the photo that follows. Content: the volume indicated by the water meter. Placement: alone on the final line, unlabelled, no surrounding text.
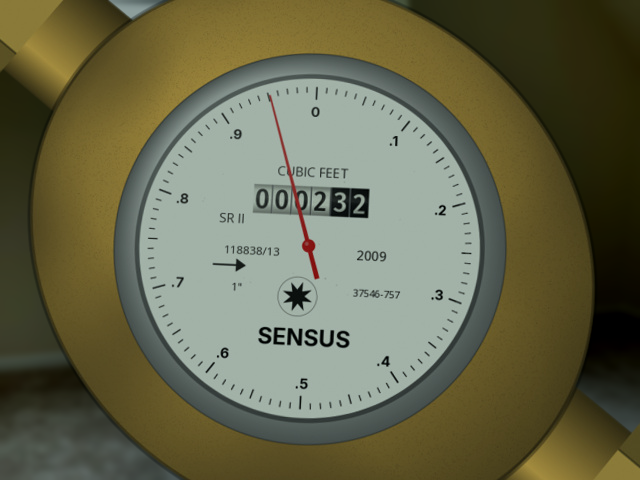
231.95 ft³
